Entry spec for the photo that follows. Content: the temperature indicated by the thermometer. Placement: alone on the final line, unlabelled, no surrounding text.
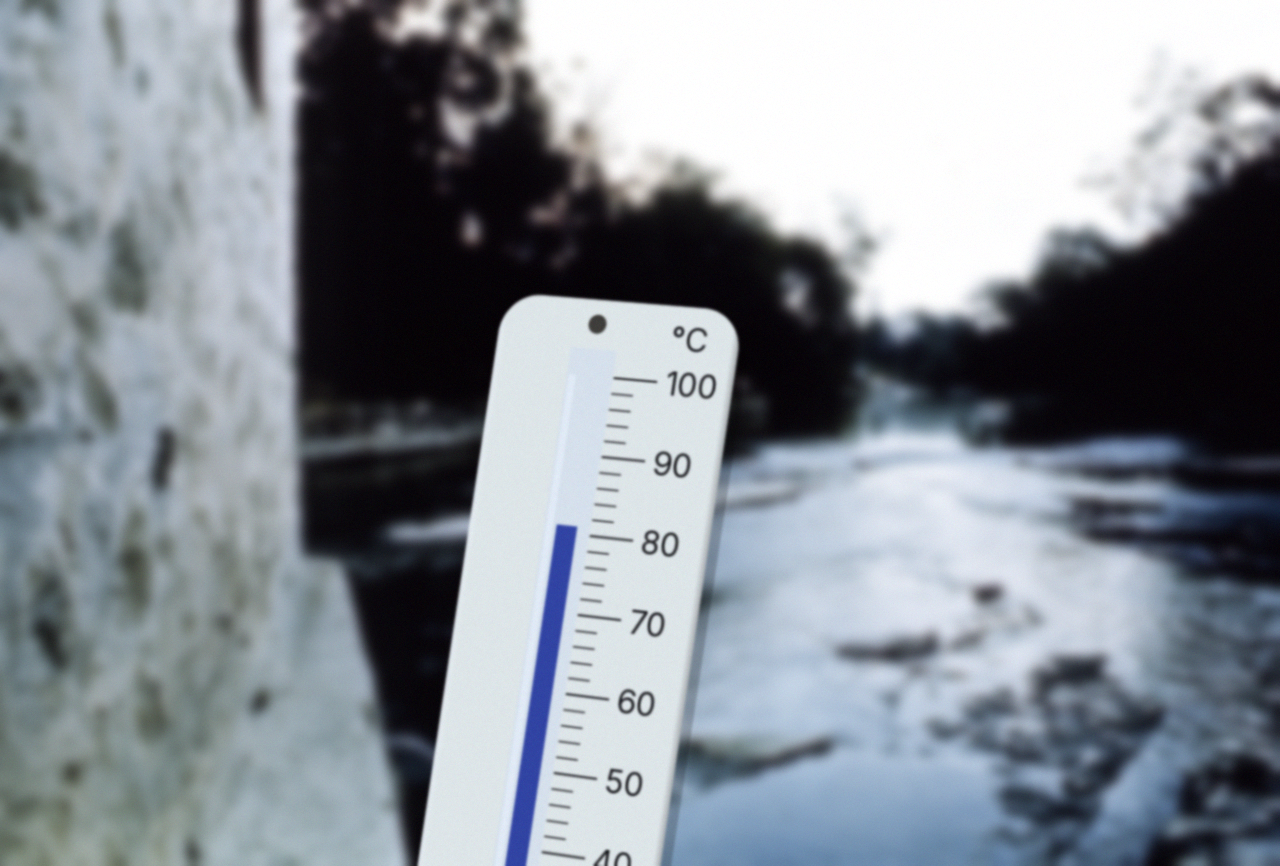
81 °C
